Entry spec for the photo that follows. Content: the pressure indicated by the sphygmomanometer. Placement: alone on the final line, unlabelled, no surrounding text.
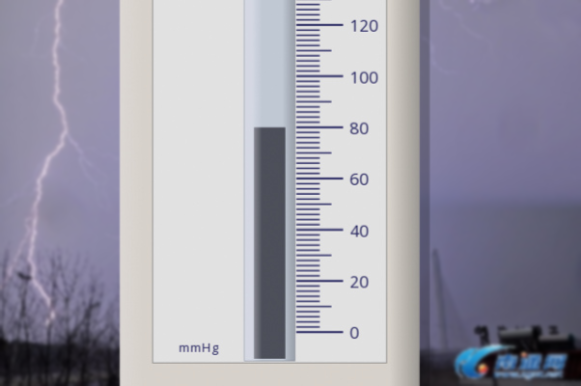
80 mmHg
